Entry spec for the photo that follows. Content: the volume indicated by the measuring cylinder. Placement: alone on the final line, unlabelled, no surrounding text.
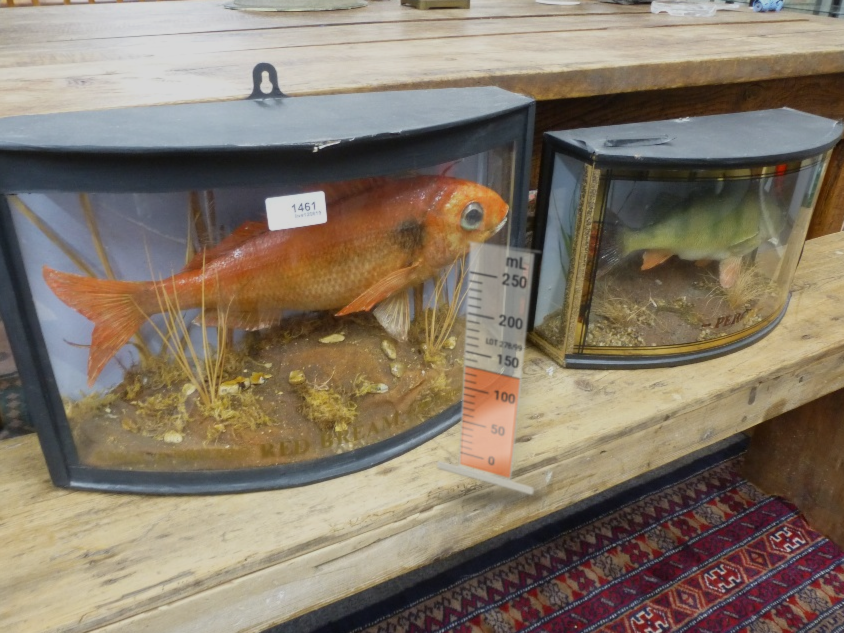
130 mL
